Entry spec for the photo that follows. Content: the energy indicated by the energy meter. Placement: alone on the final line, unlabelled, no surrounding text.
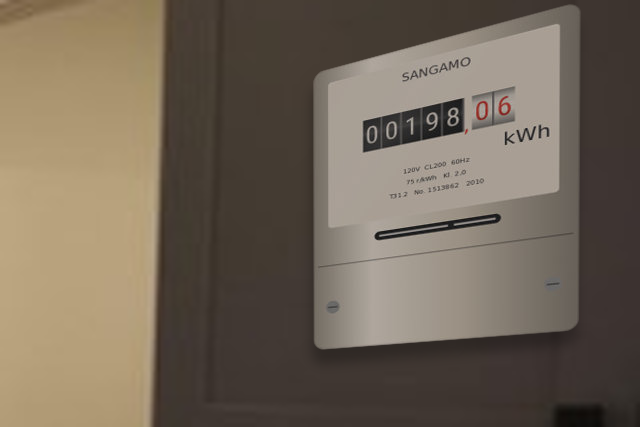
198.06 kWh
